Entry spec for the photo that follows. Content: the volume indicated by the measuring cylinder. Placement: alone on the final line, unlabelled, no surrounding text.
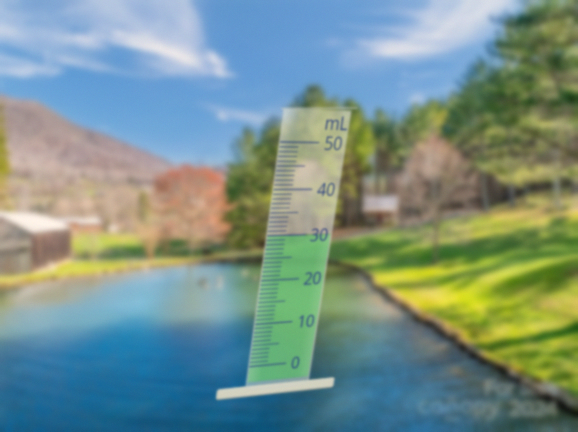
30 mL
